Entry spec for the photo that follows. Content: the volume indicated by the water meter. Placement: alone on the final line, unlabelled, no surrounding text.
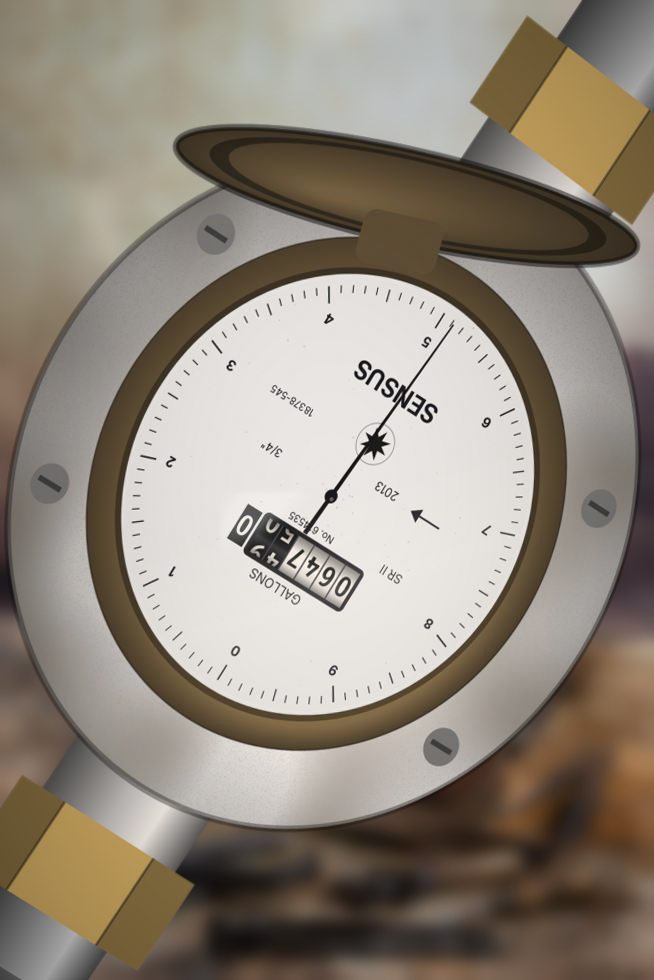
647495.1 gal
